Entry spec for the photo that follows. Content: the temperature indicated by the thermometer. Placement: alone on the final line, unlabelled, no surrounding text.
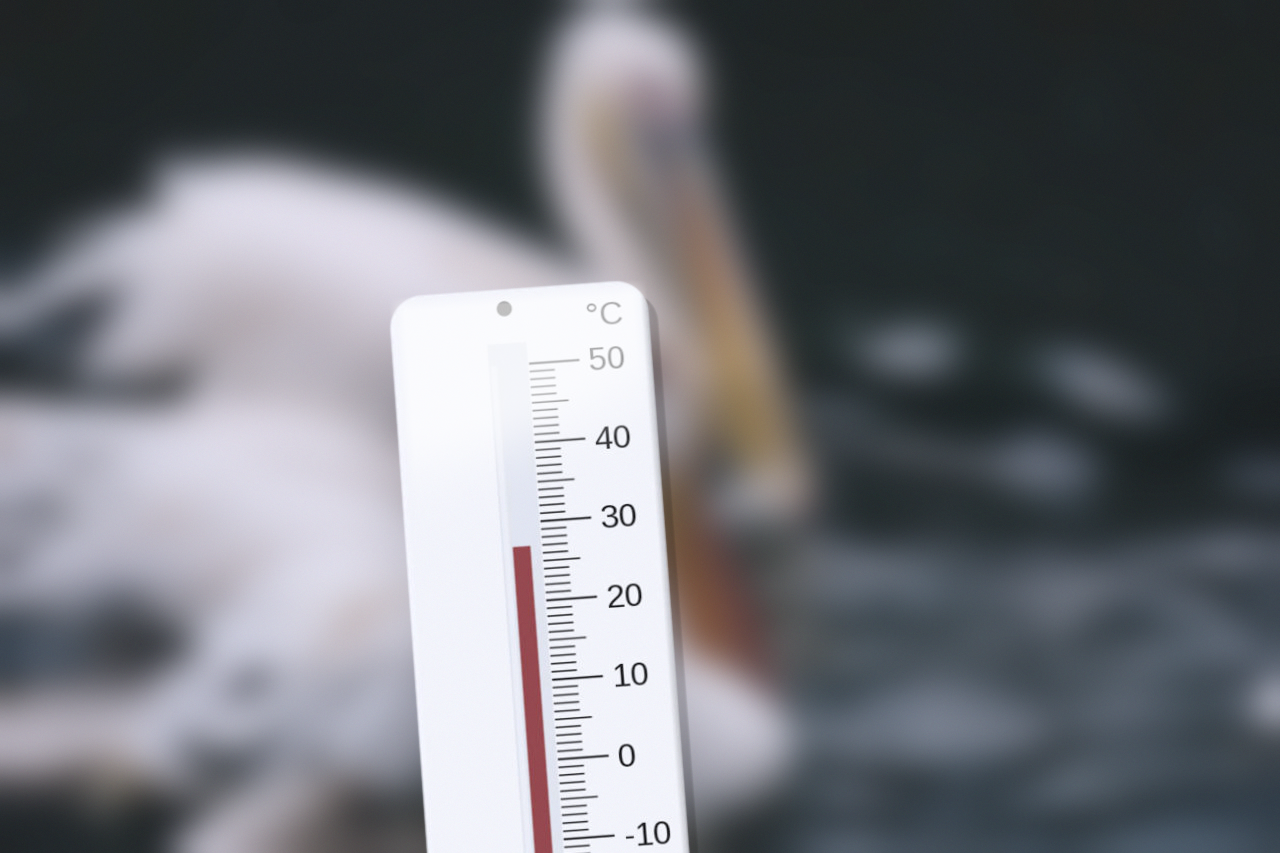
27 °C
